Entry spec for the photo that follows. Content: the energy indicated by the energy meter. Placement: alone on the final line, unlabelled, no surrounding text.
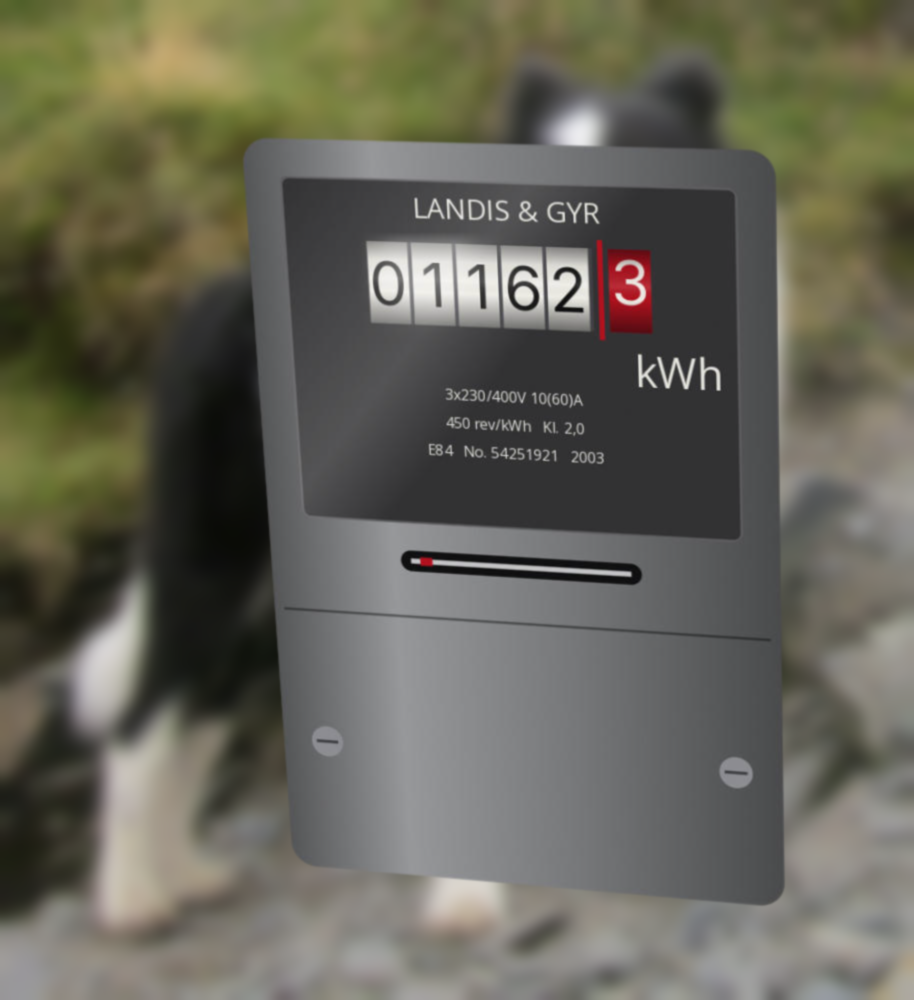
1162.3 kWh
